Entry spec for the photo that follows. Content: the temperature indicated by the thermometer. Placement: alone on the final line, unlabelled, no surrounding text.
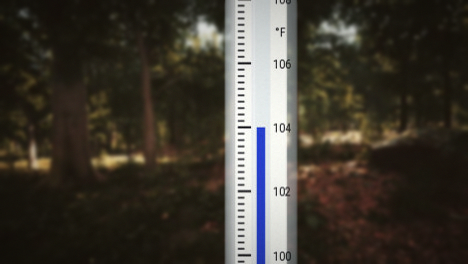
104 °F
